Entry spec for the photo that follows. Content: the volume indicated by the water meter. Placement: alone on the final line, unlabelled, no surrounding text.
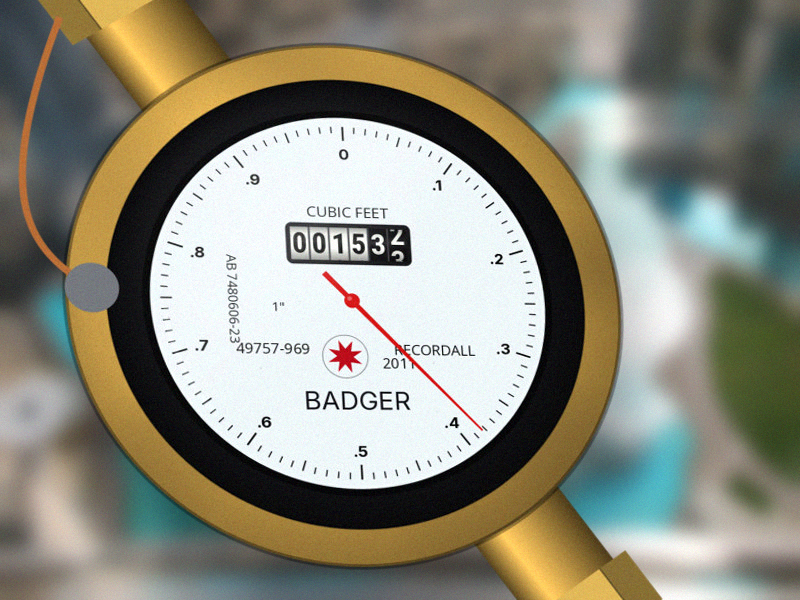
1532.38 ft³
